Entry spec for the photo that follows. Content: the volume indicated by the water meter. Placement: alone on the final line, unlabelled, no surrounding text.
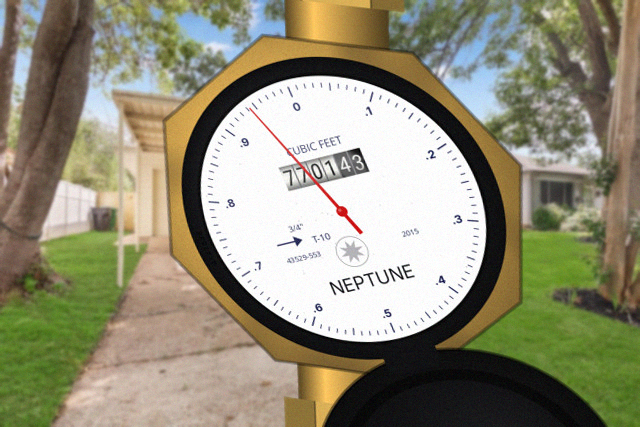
770142.94 ft³
